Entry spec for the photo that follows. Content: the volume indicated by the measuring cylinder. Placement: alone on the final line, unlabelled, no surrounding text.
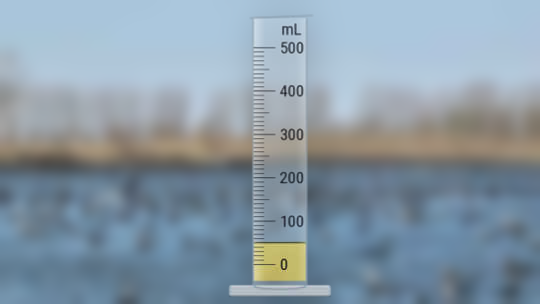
50 mL
